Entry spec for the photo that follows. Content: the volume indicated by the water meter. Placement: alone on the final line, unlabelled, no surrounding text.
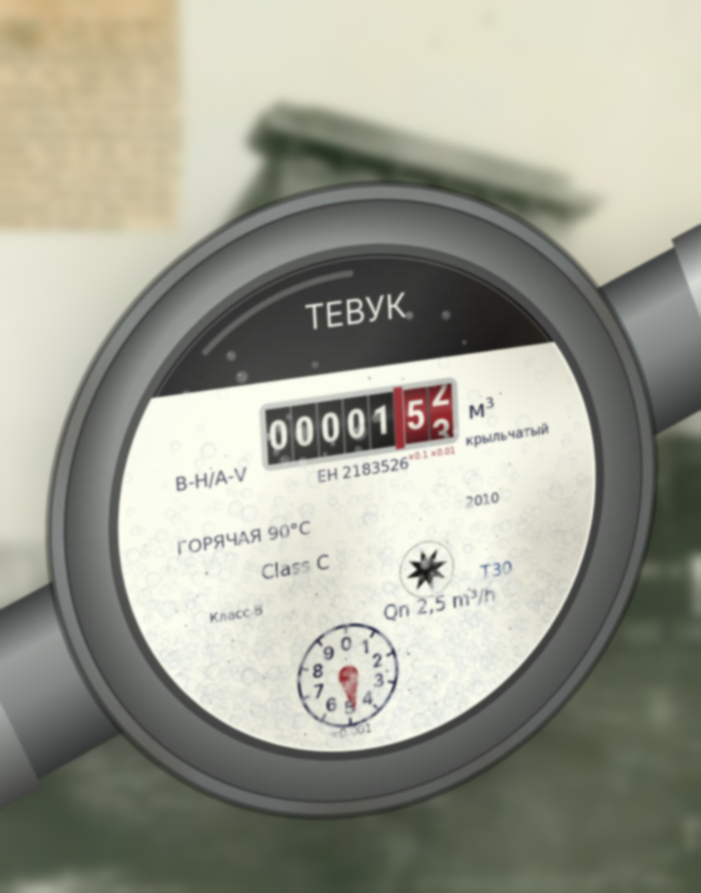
1.524 m³
